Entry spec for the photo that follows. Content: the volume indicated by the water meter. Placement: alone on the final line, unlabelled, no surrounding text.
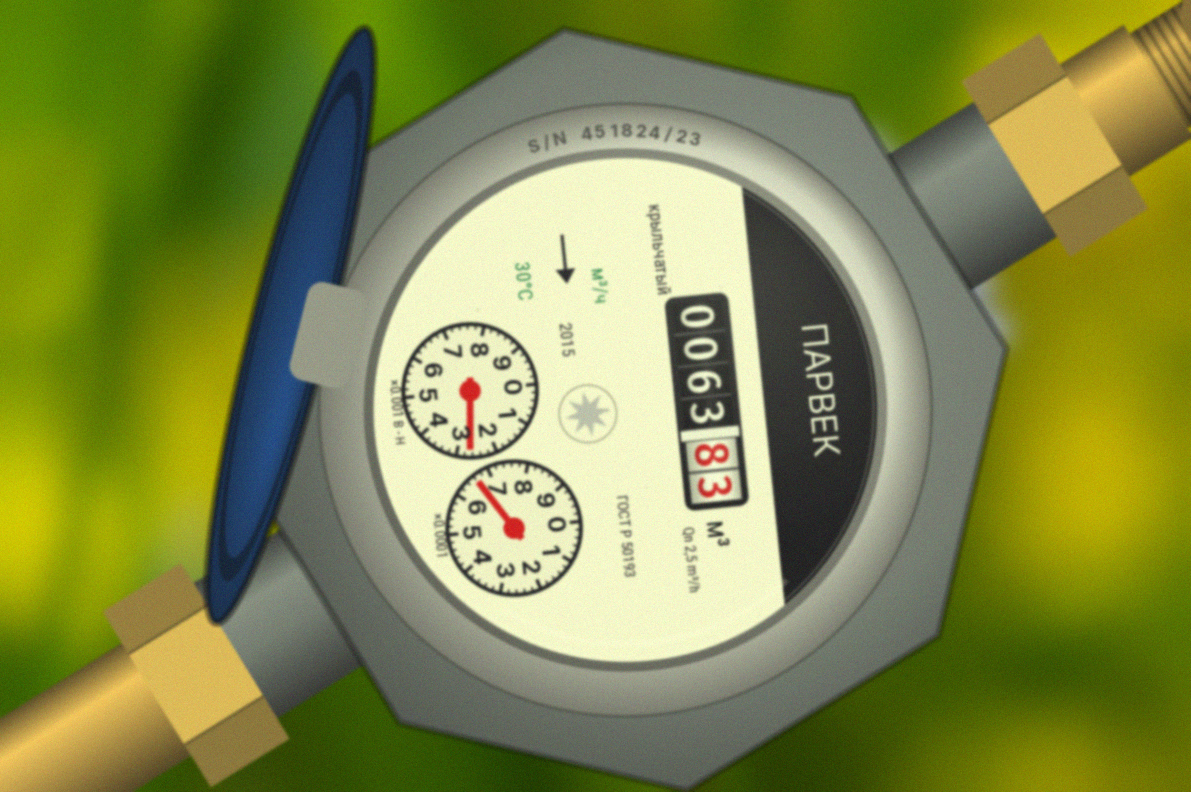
63.8326 m³
